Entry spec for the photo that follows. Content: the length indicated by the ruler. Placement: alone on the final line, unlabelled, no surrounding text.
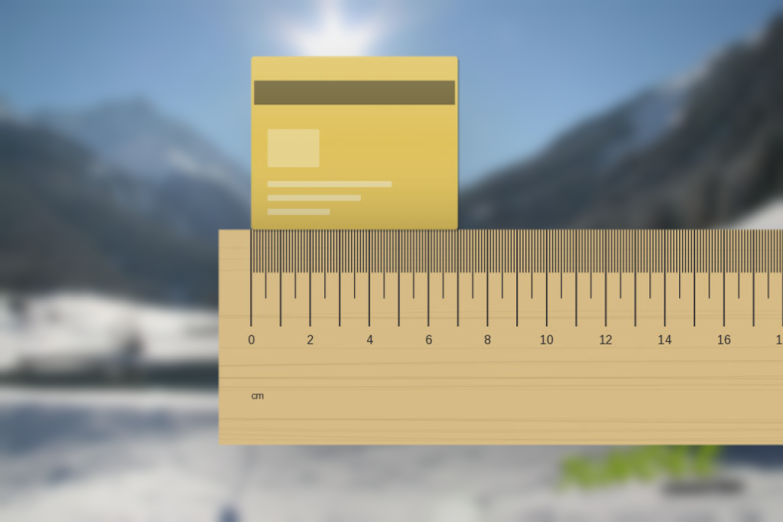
7 cm
